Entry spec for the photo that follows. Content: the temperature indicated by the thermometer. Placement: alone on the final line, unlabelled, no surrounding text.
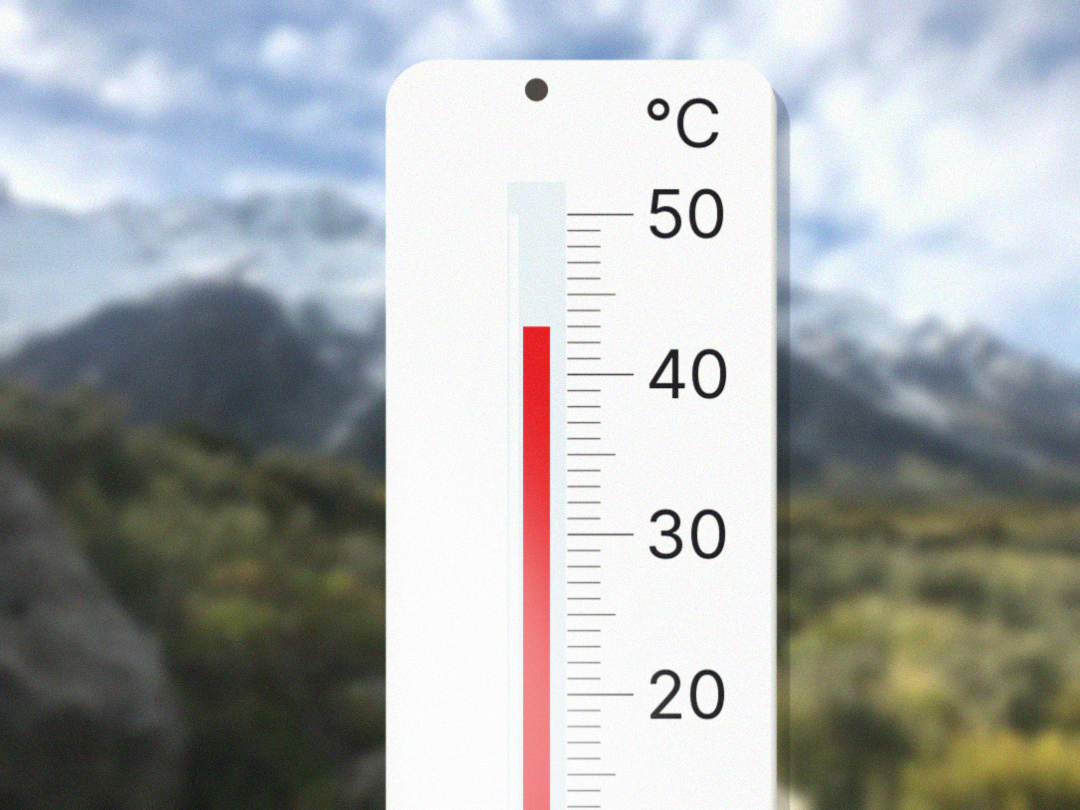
43 °C
